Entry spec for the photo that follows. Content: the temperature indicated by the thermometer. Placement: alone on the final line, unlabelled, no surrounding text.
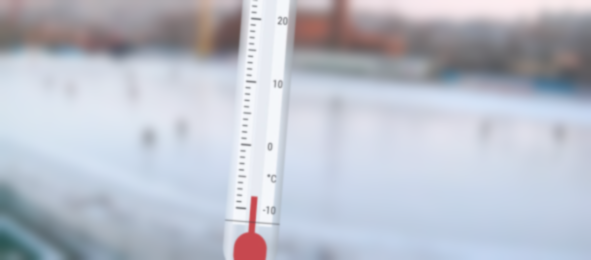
-8 °C
